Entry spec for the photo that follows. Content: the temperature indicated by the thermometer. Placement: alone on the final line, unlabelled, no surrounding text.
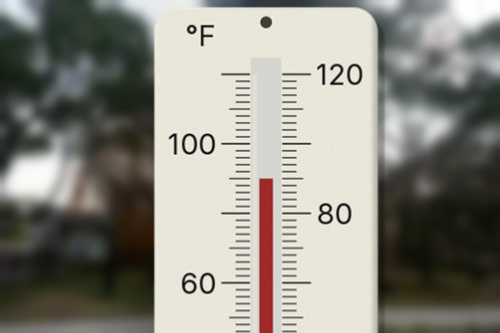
90 °F
